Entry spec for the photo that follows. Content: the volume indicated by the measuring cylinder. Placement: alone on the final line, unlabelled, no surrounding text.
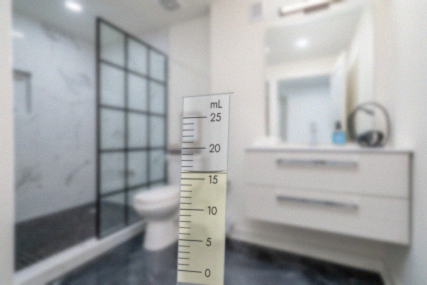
16 mL
